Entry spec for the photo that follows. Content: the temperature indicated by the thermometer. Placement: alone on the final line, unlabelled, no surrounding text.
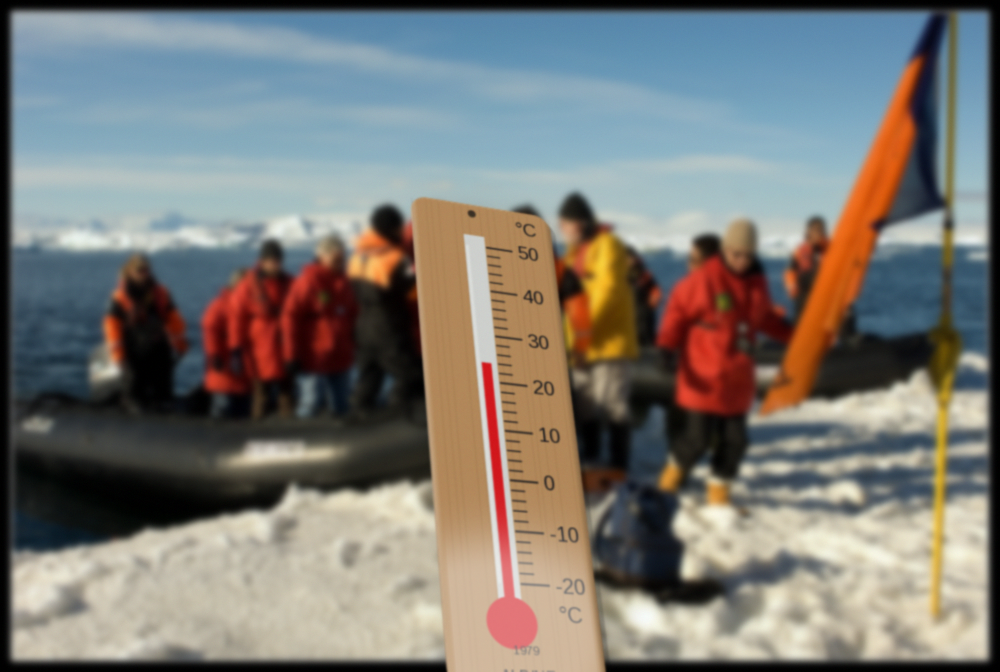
24 °C
